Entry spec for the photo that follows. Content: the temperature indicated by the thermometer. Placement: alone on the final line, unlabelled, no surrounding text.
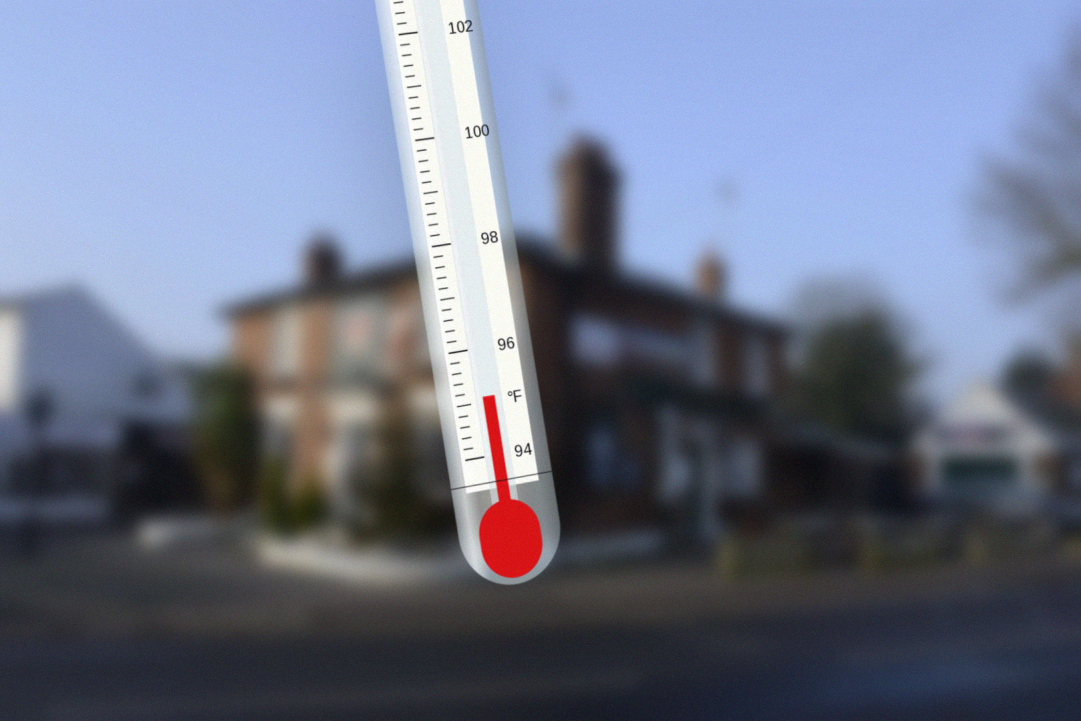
95.1 °F
